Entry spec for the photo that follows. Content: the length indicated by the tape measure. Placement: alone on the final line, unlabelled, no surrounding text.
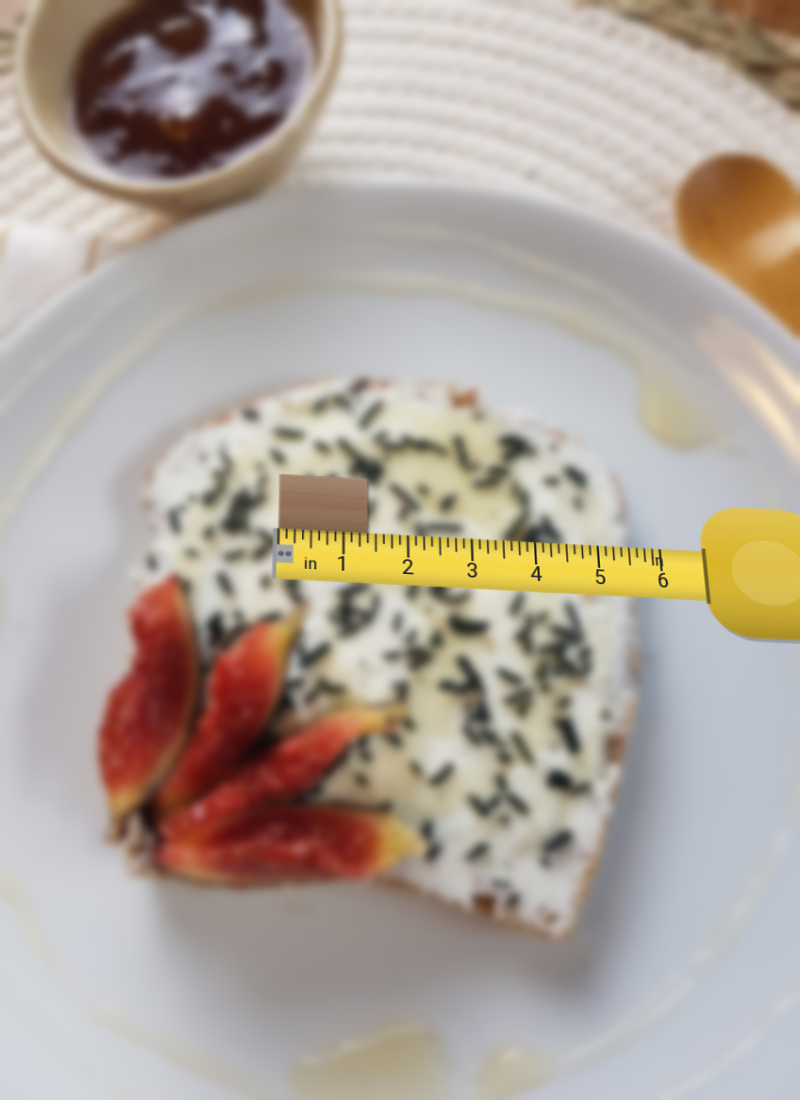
1.375 in
